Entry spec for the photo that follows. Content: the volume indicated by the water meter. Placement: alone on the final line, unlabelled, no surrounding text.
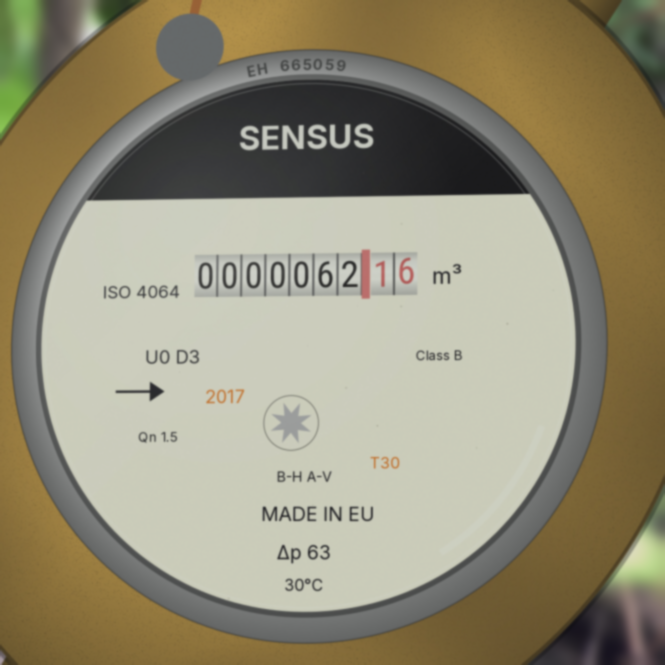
62.16 m³
